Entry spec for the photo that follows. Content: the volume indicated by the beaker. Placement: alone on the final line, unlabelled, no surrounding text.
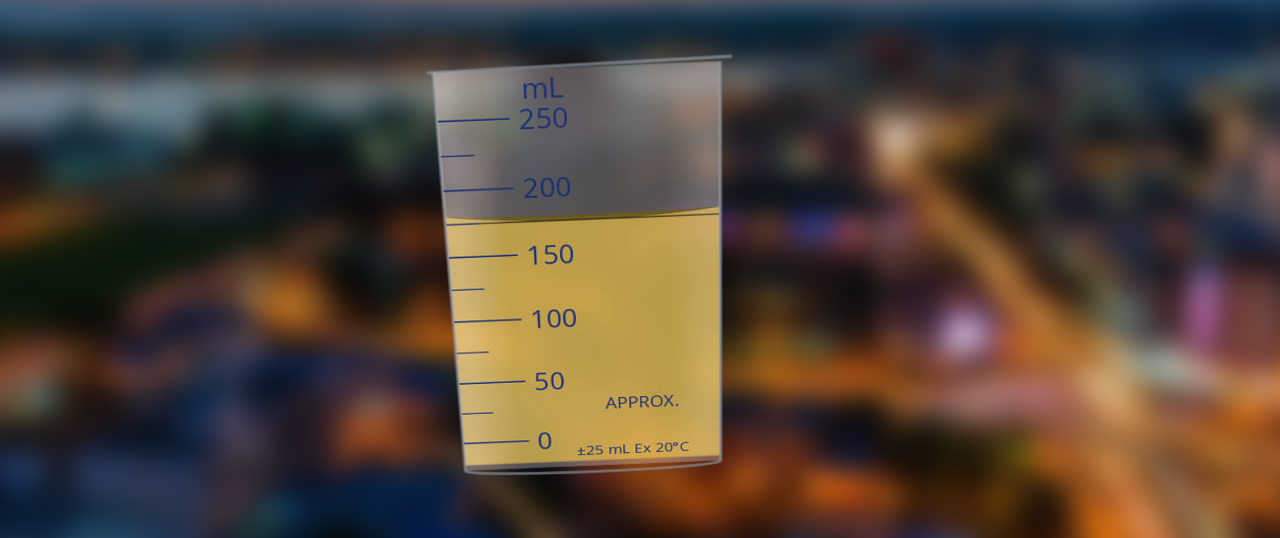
175 mL
